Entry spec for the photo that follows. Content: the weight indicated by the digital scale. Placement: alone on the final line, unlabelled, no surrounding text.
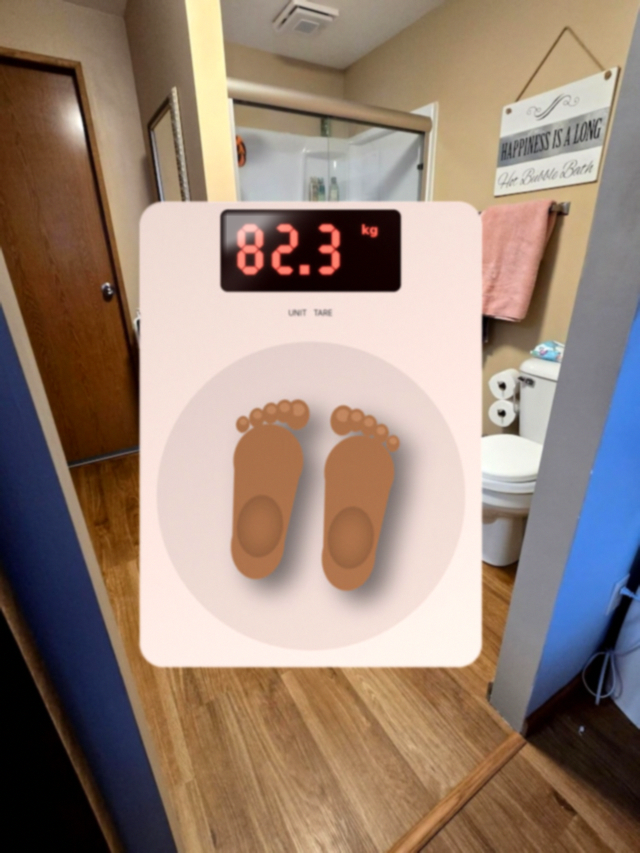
82.3 kg
